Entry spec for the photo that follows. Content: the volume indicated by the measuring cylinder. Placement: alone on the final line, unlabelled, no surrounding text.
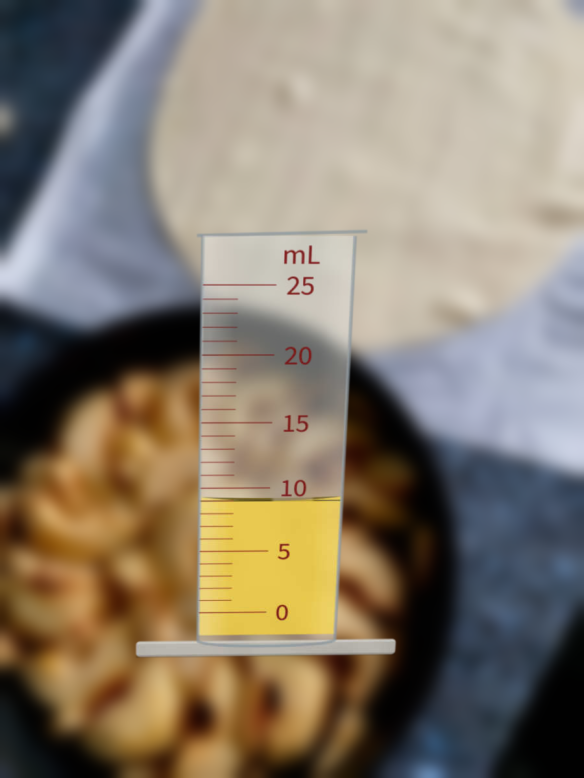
9 mL
